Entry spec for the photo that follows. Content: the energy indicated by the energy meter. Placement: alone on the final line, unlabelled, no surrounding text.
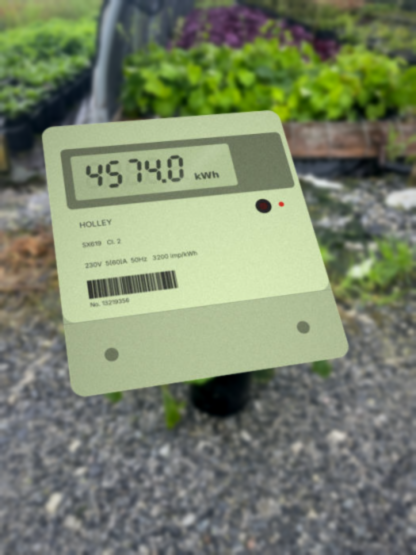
4574.0 kWh
